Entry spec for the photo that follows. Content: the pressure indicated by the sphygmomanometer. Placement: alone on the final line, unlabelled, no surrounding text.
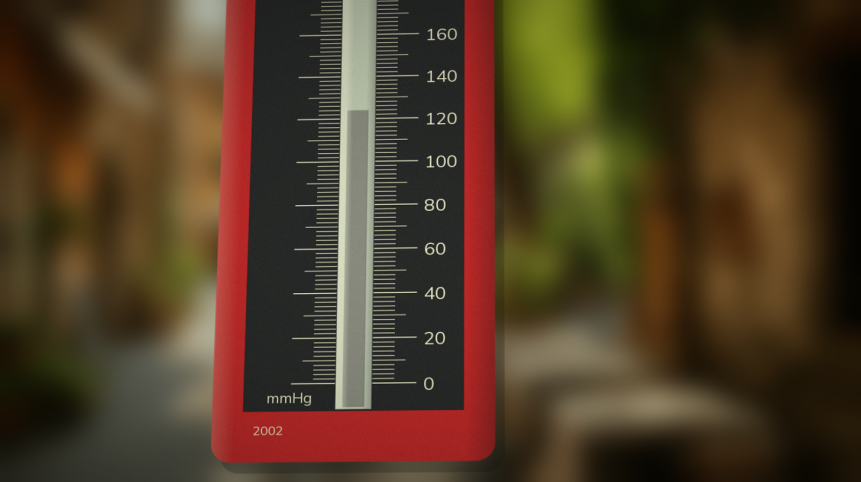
124 mmHg
